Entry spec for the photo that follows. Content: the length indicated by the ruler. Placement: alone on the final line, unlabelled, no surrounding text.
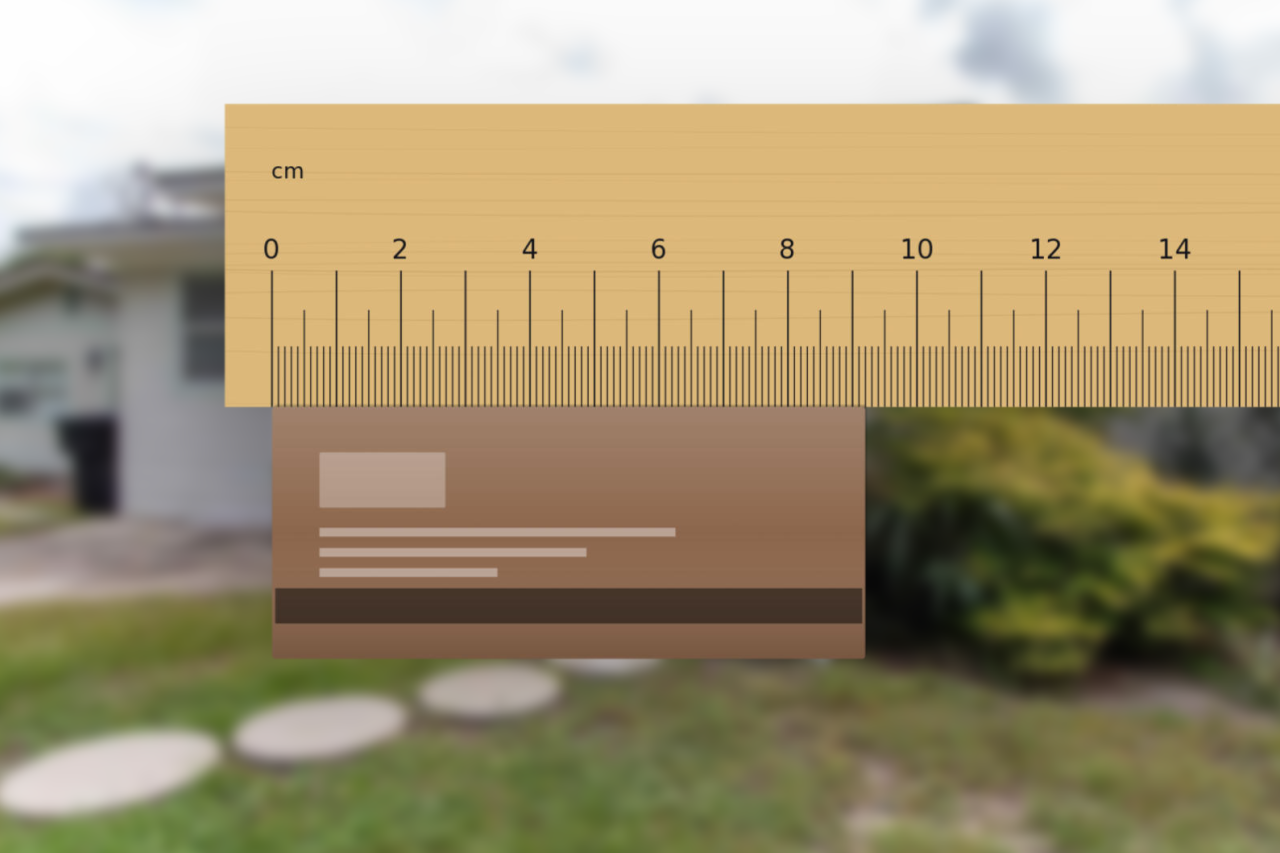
9.2 cm
